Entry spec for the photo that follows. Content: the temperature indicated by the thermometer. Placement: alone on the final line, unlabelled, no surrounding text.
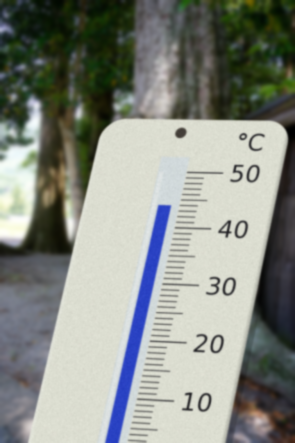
44 °C
